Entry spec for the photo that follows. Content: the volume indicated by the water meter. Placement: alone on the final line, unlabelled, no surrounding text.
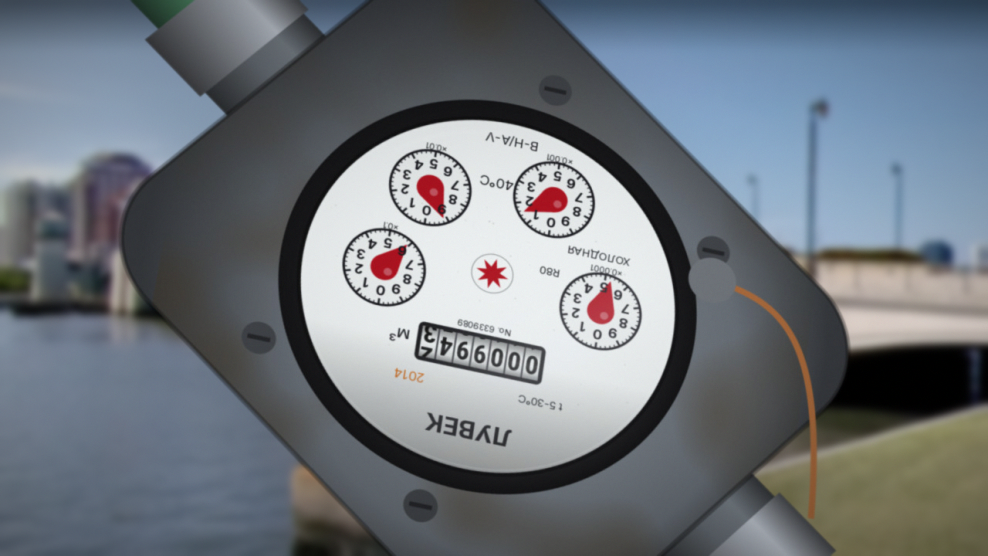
9942.5915 m³
